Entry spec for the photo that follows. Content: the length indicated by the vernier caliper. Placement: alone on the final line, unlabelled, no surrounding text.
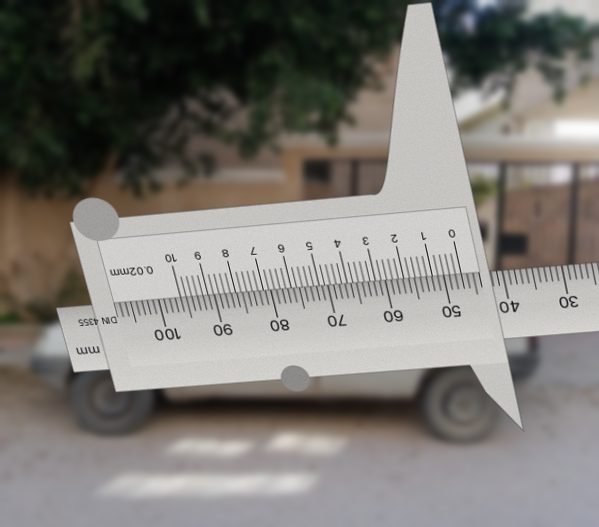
47.0 mm
